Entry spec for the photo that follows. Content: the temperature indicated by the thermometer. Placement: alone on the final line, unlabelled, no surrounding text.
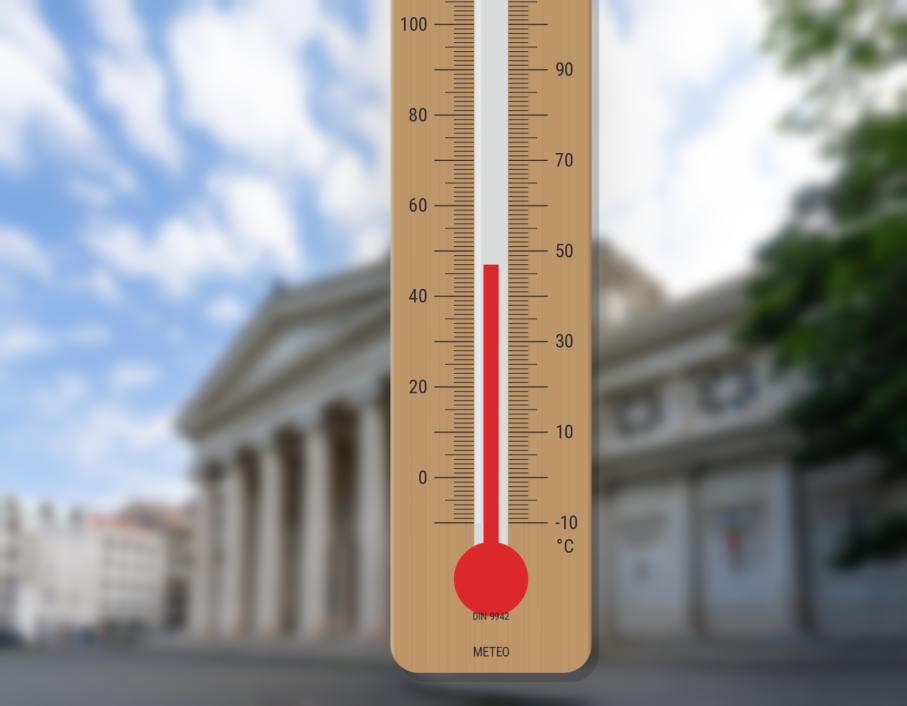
47 °C
